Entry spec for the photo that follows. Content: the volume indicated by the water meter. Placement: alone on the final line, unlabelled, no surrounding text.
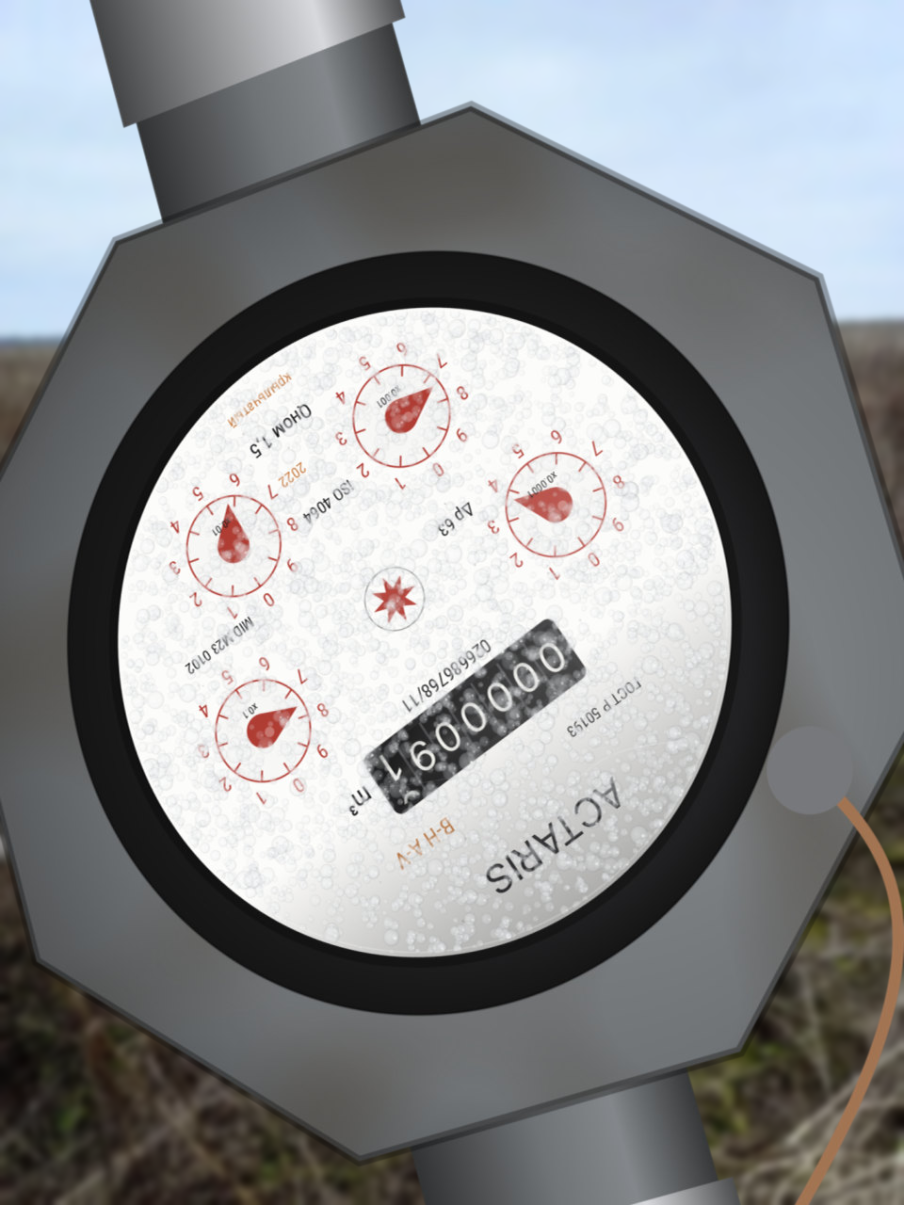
90.7573 m³
